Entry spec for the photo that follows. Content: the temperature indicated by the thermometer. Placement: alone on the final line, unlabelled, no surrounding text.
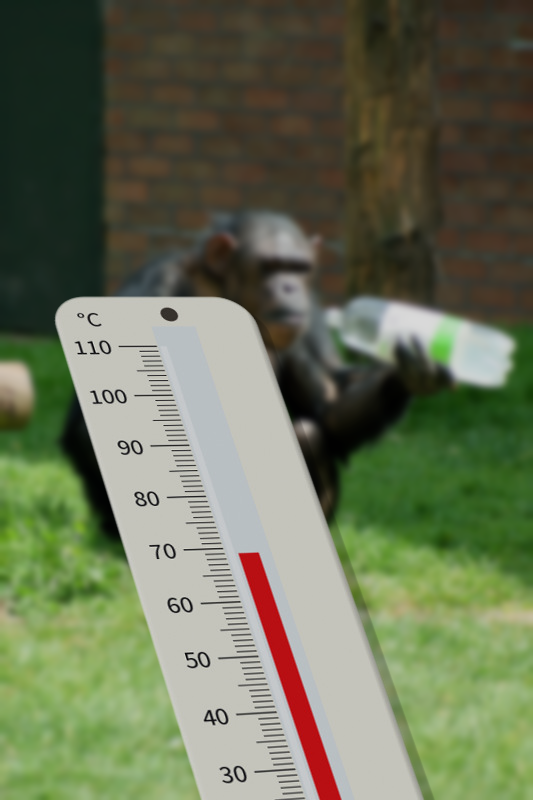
69 °C
